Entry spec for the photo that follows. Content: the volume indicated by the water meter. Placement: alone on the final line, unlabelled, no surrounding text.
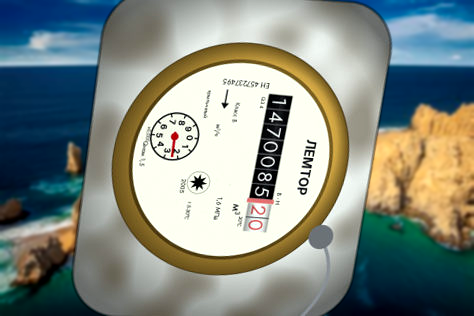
1470085.202 m³
